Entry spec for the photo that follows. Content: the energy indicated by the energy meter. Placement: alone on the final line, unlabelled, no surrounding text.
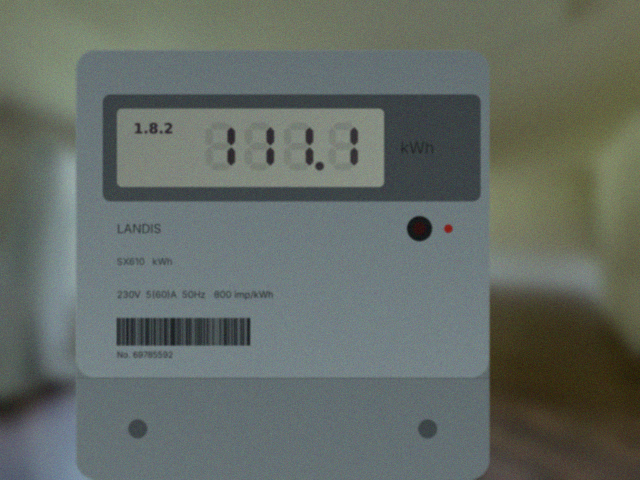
111.1 kWh
